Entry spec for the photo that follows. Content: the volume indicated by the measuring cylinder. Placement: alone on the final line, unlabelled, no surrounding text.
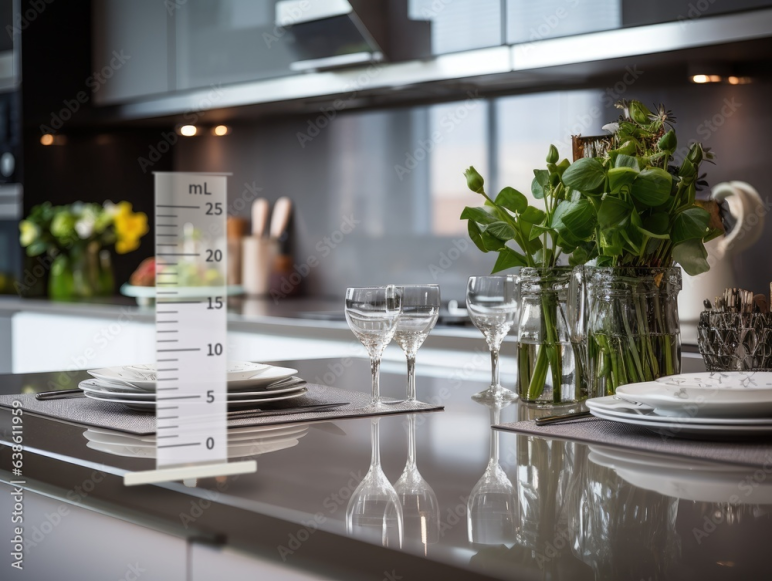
15 mL
